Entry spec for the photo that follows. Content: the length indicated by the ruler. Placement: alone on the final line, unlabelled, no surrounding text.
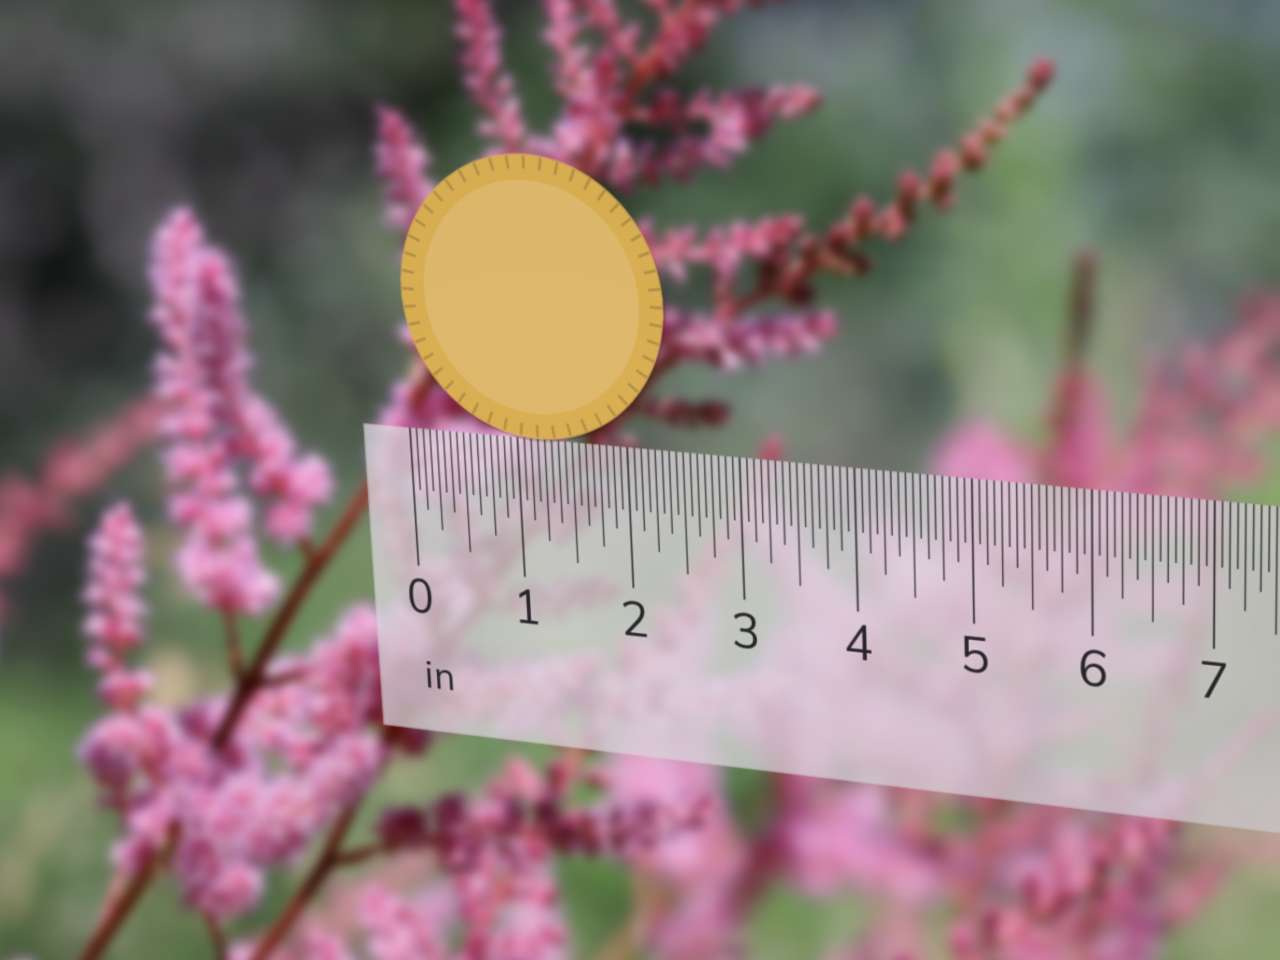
2.375 in
